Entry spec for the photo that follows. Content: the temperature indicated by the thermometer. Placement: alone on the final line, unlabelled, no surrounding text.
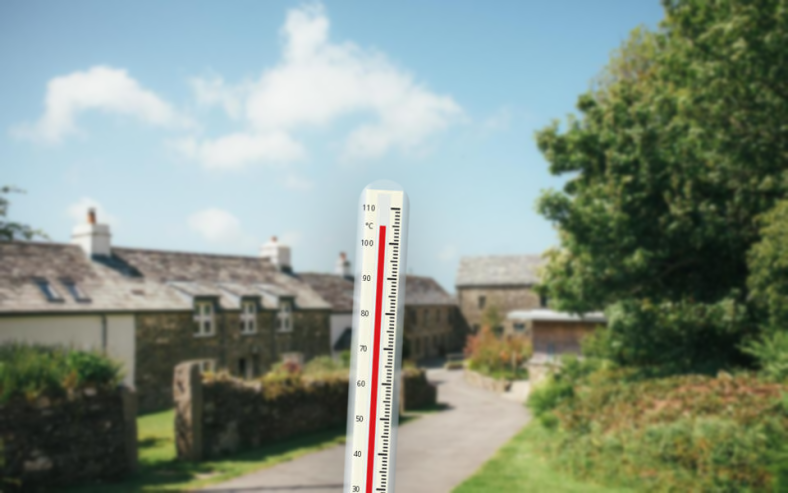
105 °C
